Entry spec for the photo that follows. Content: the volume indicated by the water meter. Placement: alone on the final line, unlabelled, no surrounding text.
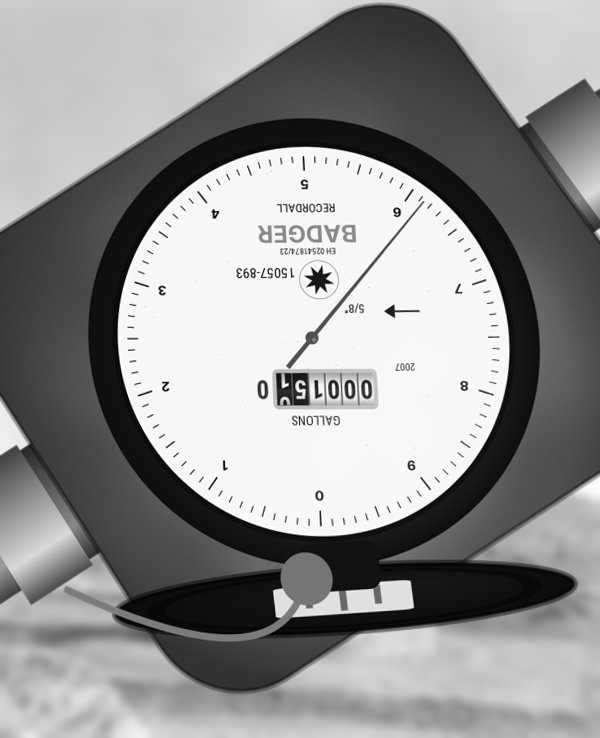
1506.1 gal
